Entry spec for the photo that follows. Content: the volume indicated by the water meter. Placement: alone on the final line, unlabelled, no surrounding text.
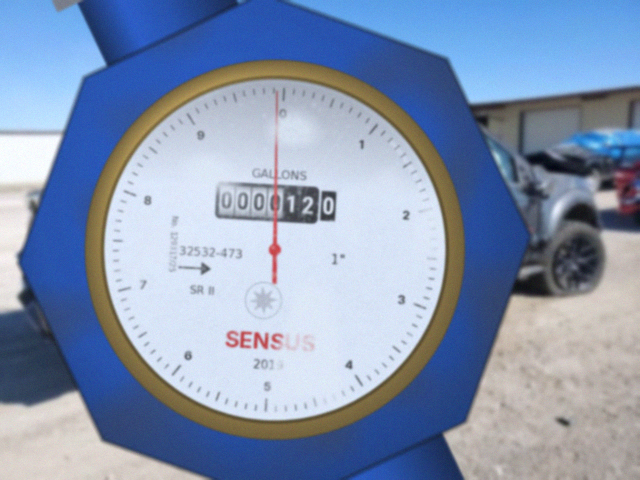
119.9 gal
